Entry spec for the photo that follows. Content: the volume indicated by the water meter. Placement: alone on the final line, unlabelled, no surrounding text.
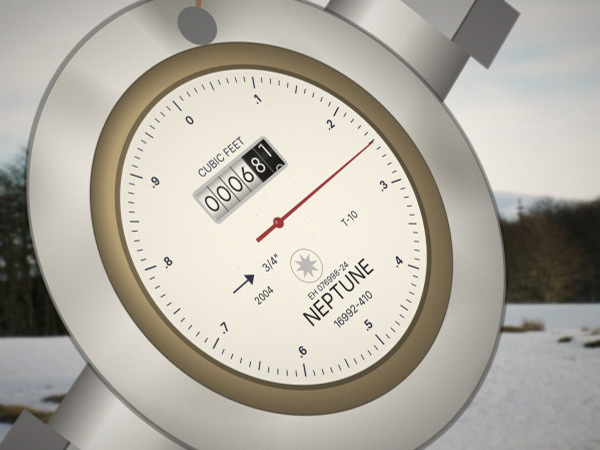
681.25 ft³
